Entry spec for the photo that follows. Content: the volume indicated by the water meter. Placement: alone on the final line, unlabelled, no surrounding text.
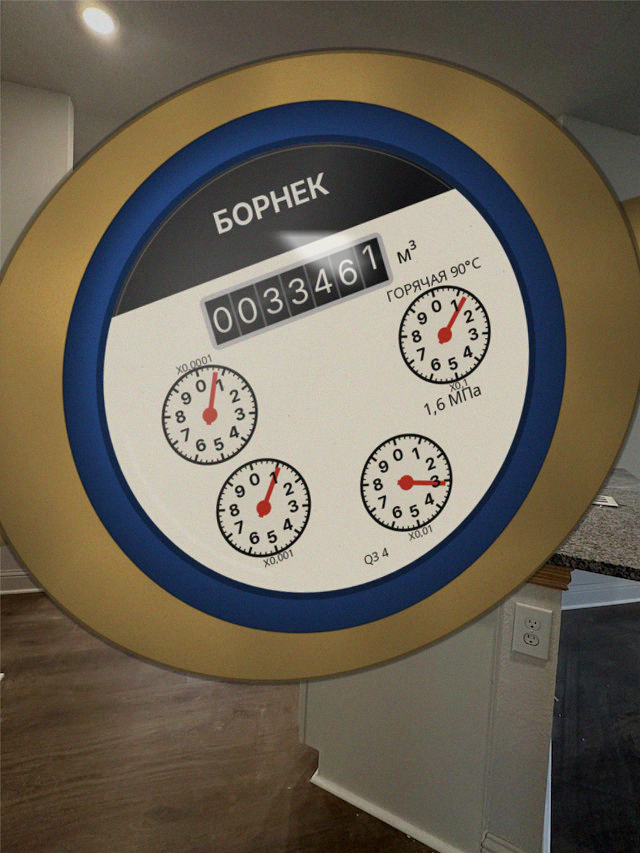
33461.1310 m³
